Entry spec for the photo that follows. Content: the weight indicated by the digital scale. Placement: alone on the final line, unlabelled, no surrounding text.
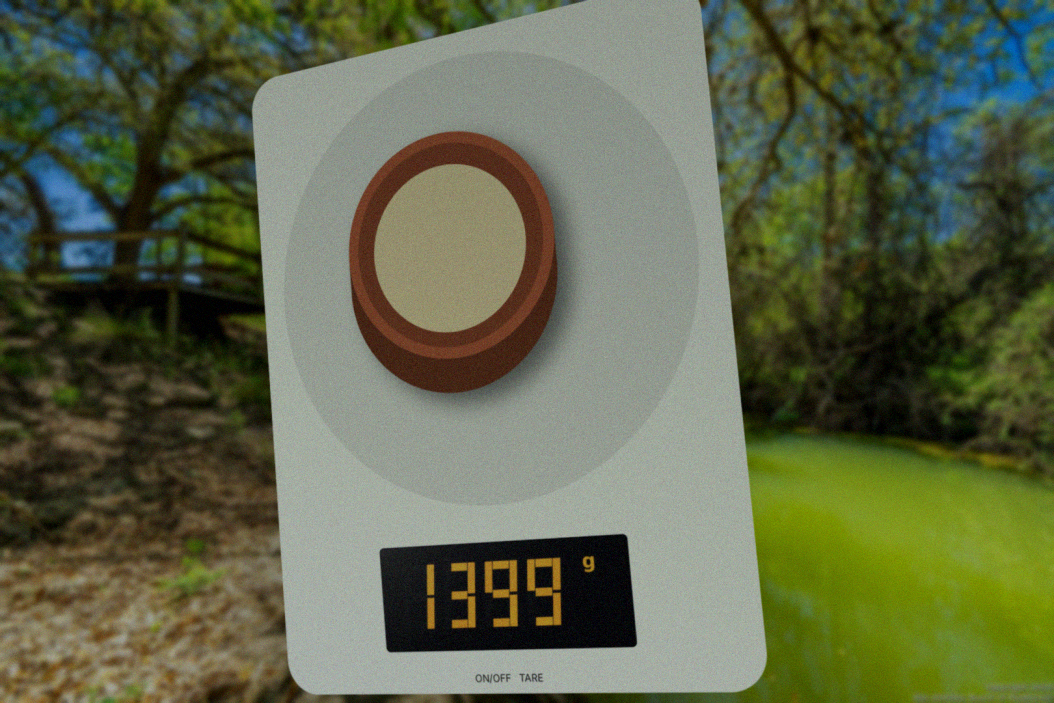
1399 g
